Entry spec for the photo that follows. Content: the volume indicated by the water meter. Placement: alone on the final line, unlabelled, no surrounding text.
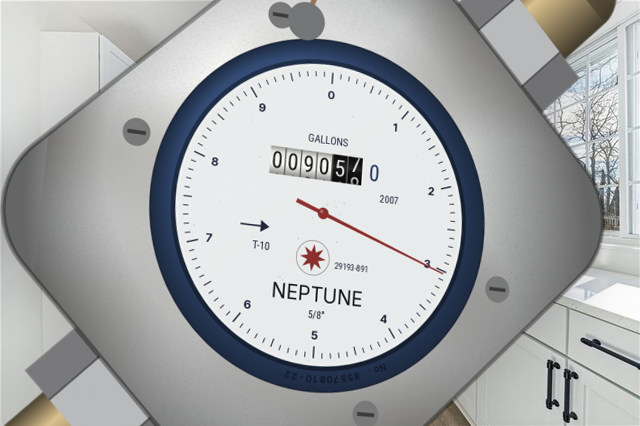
90573.0 gal
